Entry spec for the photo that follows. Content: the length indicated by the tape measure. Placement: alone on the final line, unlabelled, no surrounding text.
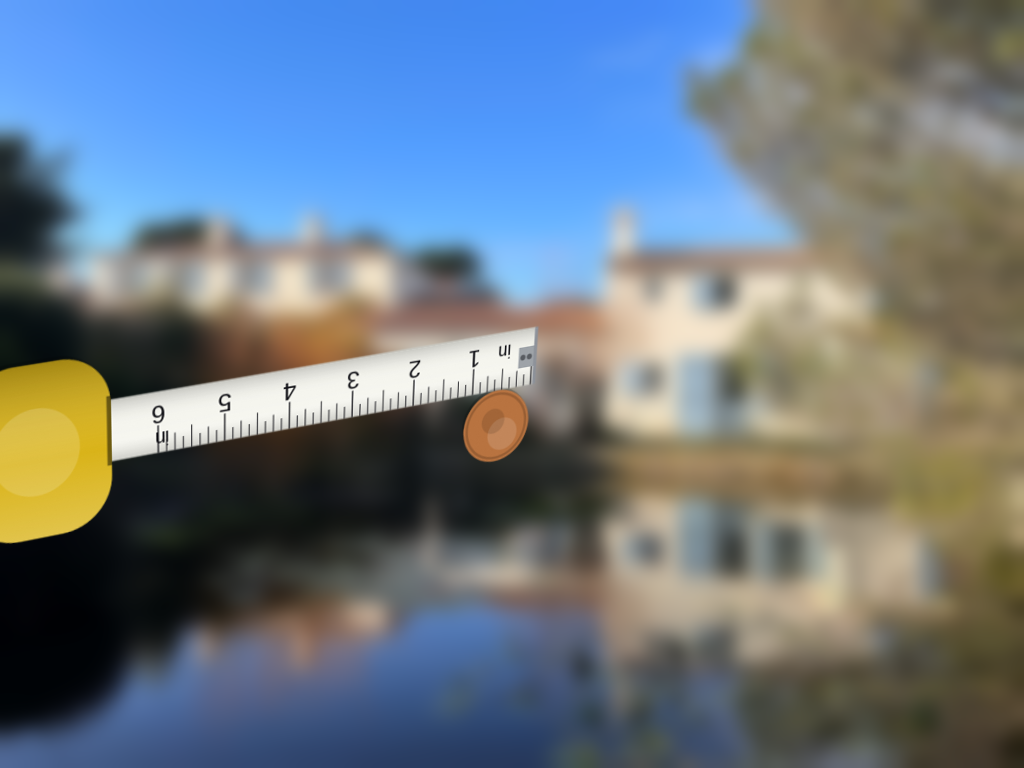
1.125 in
